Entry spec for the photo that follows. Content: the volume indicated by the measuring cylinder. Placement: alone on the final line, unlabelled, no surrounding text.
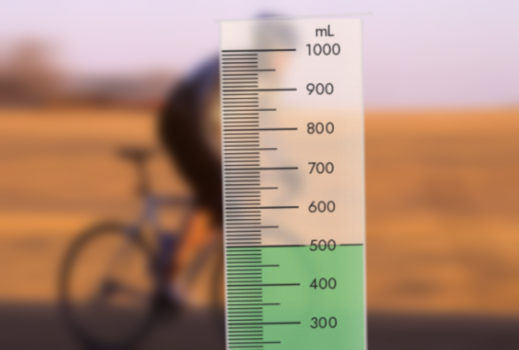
500 mL
